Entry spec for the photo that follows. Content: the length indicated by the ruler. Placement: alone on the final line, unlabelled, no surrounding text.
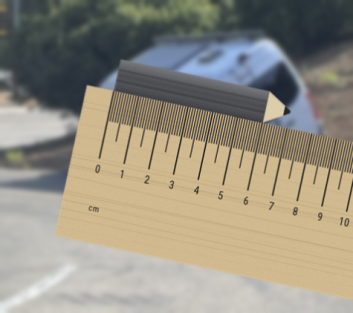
7 cm
